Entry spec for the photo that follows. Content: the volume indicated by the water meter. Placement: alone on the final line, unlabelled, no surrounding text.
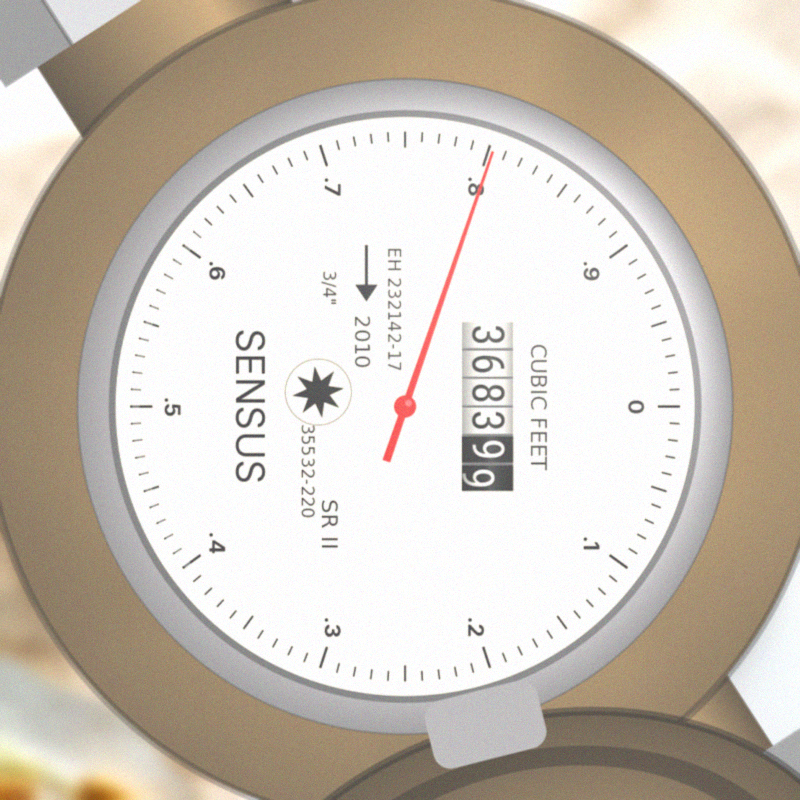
368398.80 ft³
